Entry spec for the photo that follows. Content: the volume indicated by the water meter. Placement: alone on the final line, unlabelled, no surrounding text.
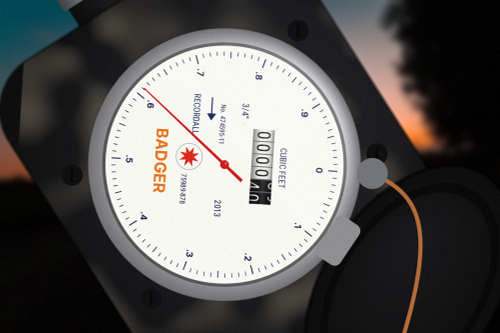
39.61 ft³
